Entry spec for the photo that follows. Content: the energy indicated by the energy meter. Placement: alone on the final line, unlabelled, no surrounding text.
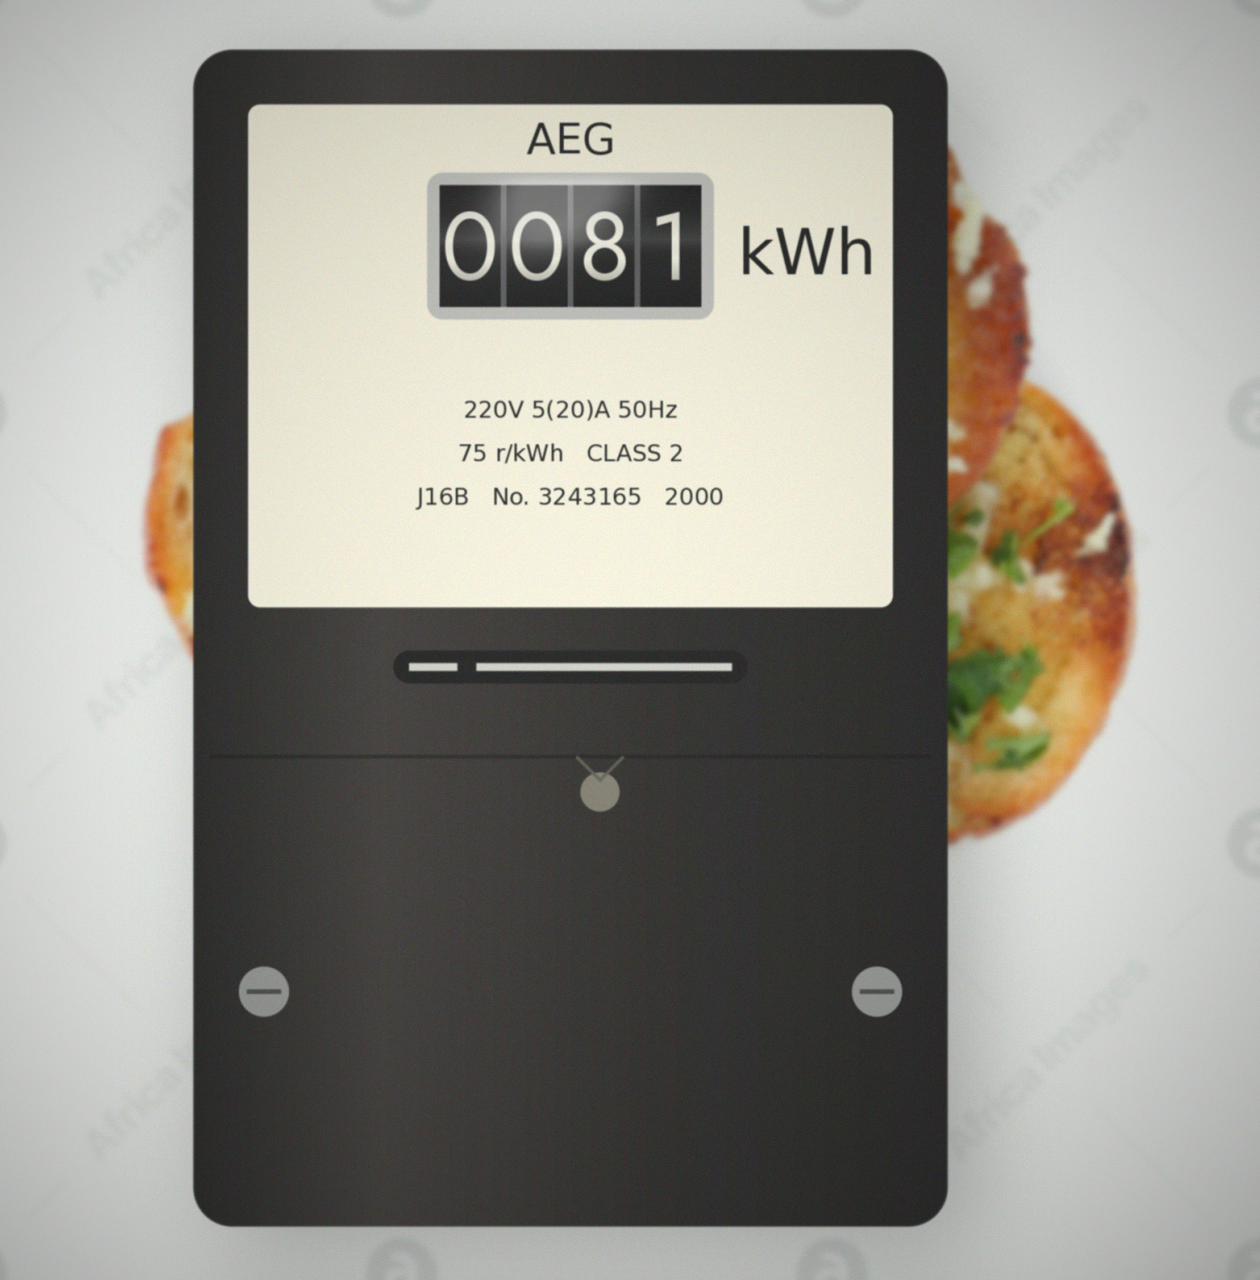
81 kWh
